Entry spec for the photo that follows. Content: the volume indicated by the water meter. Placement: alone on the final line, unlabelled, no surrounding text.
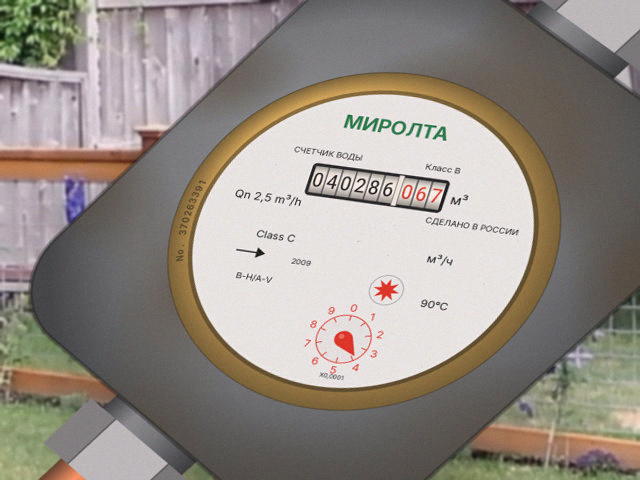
40286.0673 m³
